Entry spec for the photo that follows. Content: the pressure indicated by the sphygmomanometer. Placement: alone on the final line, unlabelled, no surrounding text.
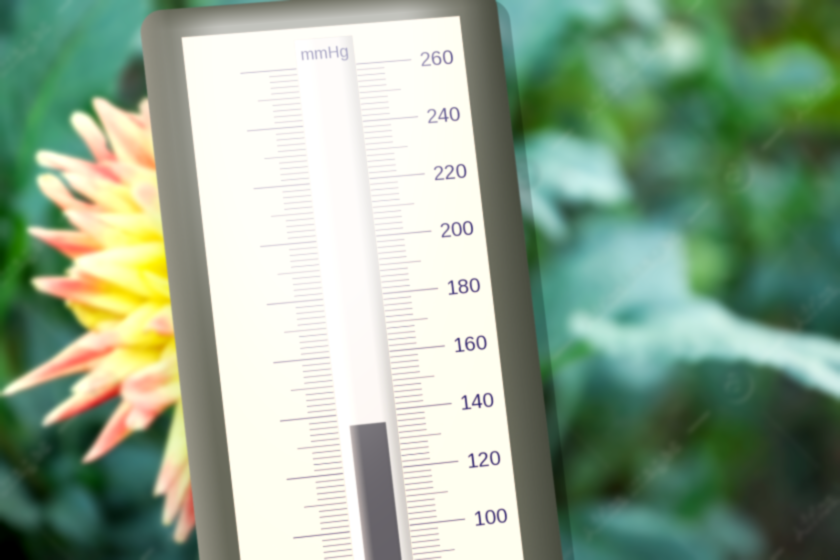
136 mmHg
